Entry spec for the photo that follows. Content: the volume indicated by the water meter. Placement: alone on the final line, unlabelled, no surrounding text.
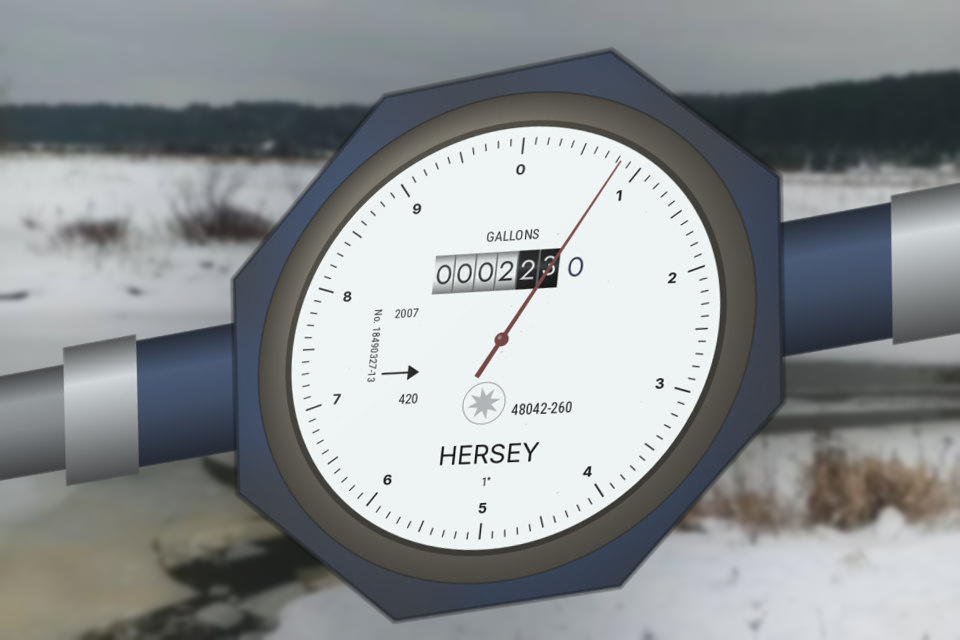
2230.8 gal
